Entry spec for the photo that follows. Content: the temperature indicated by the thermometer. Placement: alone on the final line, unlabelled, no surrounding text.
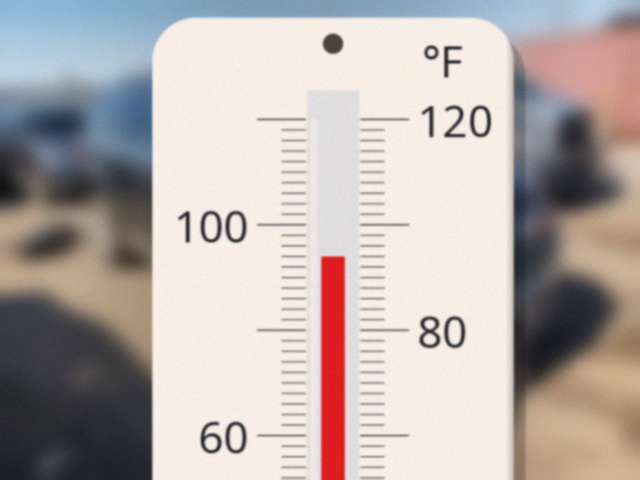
94 °F
